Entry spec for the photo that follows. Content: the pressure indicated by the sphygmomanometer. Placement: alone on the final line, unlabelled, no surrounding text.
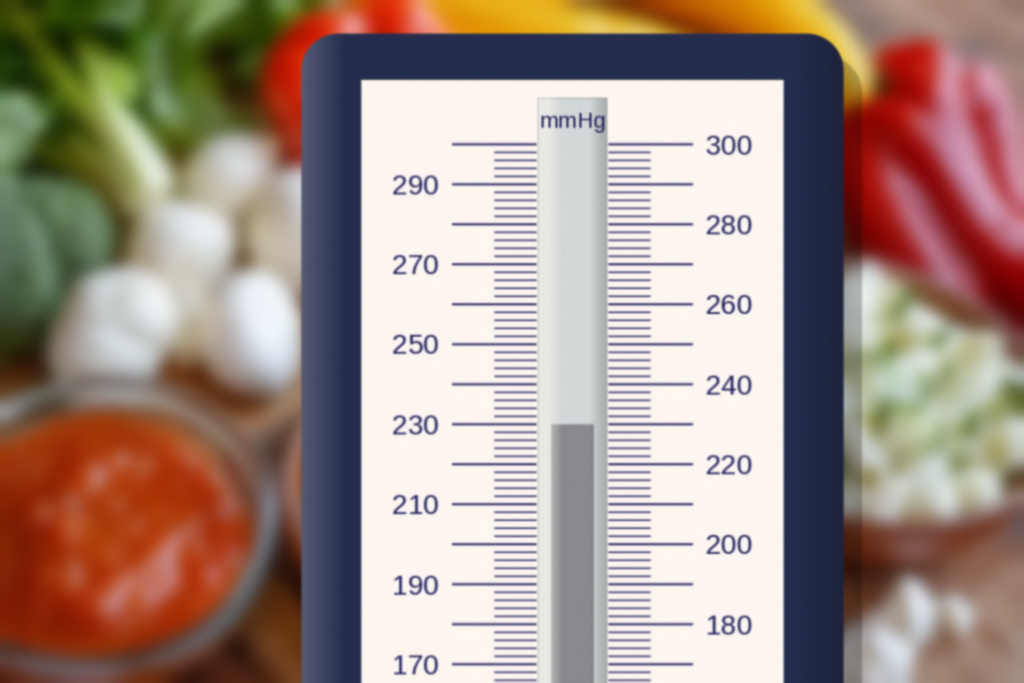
230 mmHg
